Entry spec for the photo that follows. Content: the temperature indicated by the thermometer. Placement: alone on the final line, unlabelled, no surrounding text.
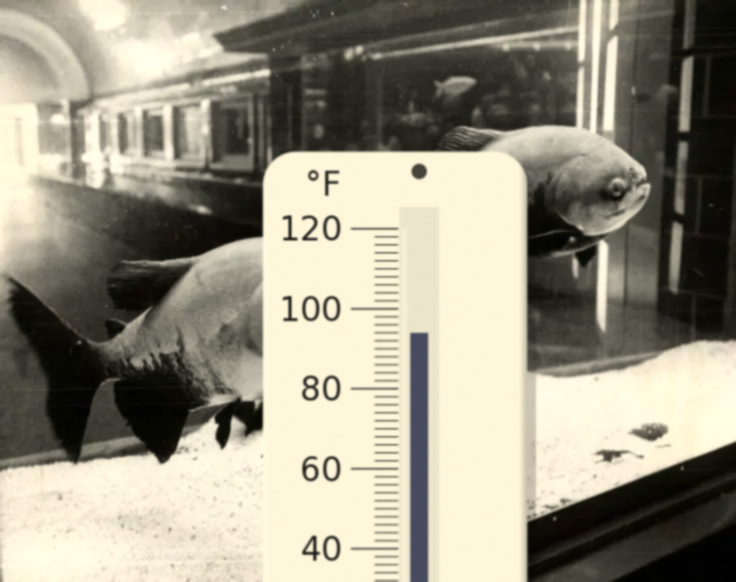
94 °F
